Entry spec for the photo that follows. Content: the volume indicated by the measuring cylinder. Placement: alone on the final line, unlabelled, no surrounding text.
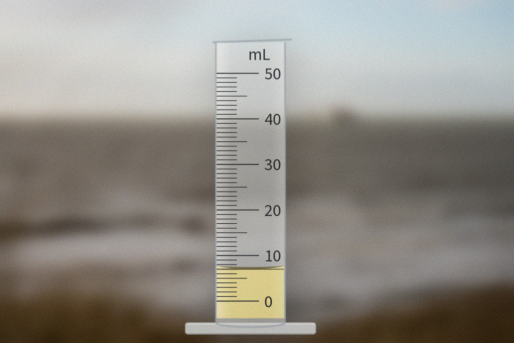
7 mL
